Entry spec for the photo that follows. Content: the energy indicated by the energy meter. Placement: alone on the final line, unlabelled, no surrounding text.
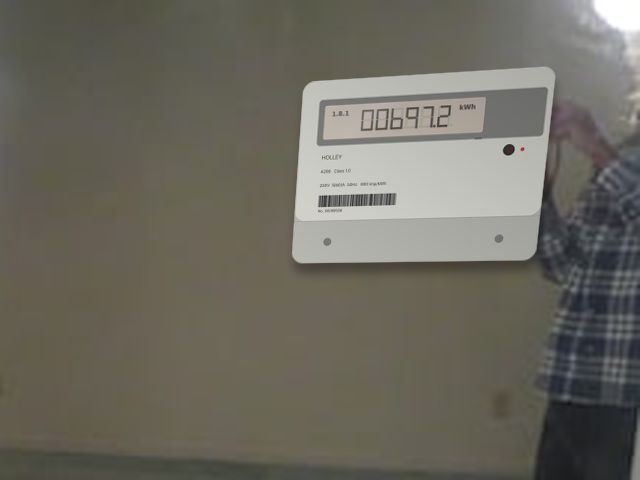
697.2 kWh
